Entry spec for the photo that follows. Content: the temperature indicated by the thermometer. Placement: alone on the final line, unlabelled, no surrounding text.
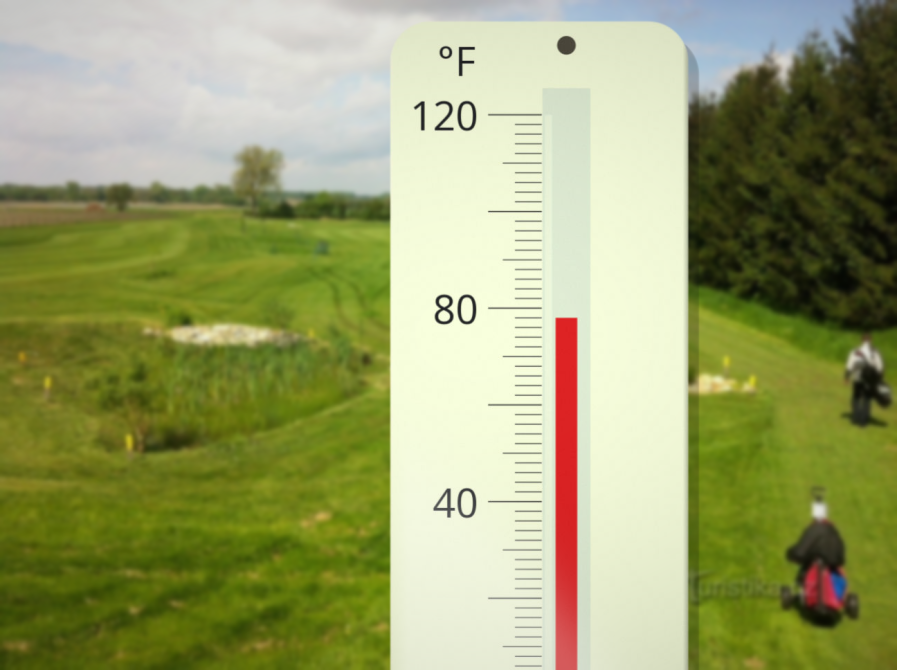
78 °F
